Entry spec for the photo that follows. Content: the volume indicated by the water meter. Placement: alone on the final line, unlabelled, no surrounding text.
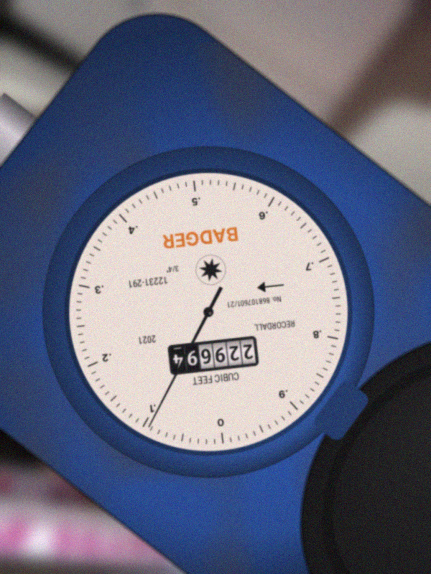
229694.09 ft³
